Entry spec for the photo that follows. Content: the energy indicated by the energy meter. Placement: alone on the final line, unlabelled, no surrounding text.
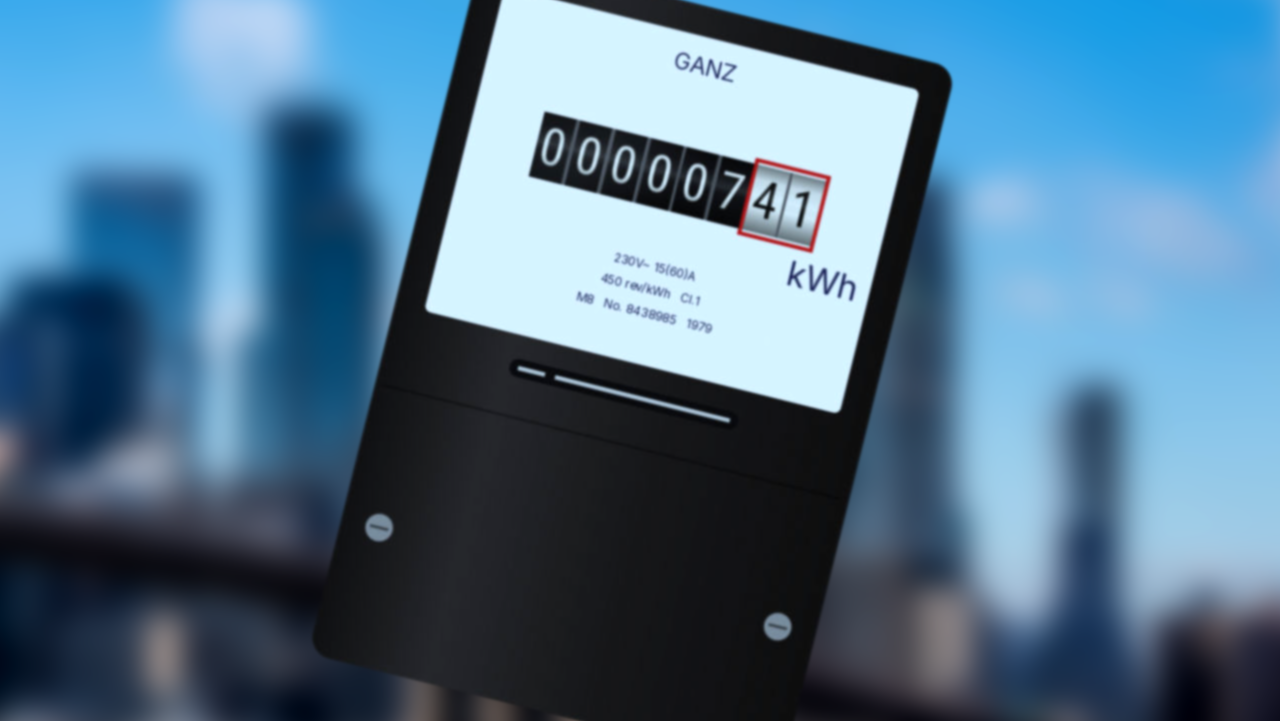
7.41 kWh
